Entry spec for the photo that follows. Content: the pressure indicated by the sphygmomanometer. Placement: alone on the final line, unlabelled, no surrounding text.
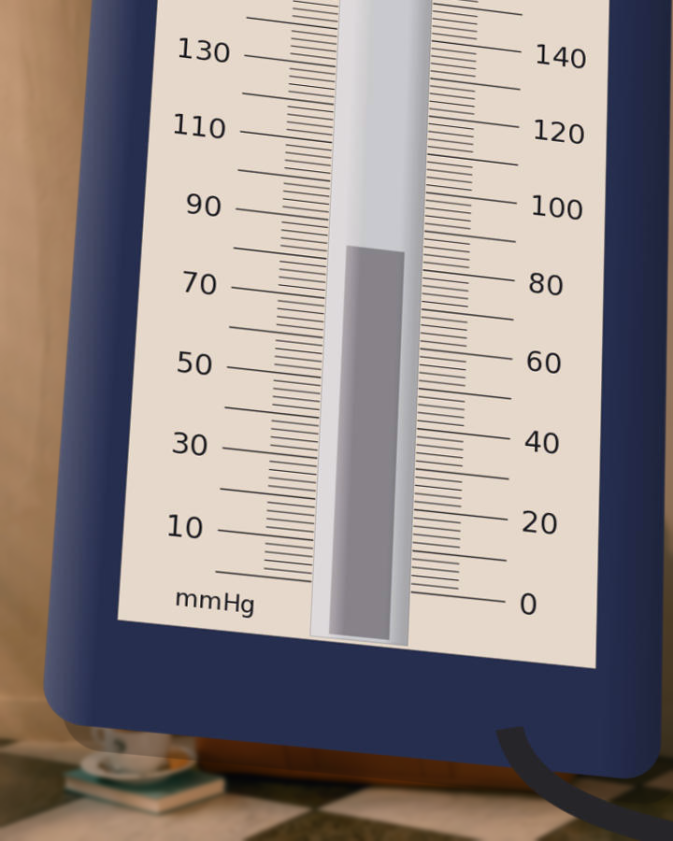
84 mmHg
